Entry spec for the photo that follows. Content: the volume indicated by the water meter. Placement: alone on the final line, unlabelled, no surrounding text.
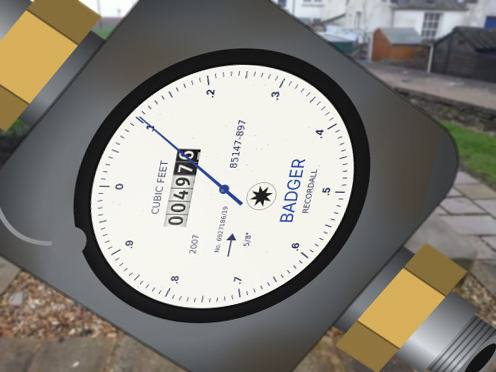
4976.10 ft³
